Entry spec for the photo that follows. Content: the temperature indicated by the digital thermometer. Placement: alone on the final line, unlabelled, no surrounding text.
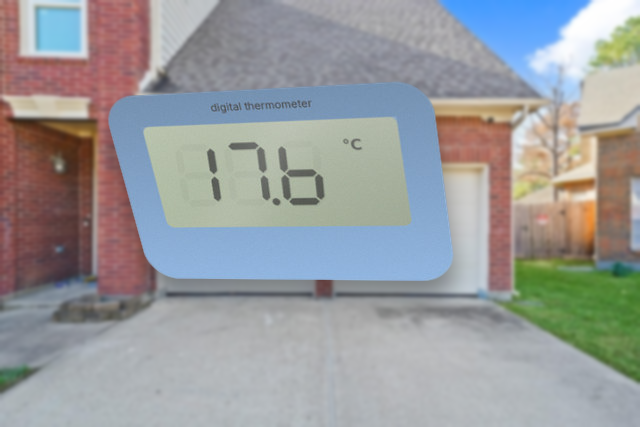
17.6 °C
